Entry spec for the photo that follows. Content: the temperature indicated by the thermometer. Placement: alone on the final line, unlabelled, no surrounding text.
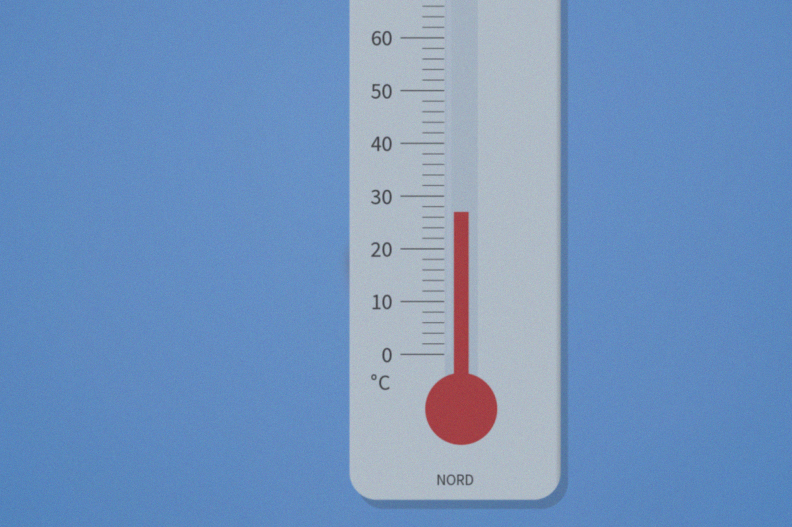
27 °C
